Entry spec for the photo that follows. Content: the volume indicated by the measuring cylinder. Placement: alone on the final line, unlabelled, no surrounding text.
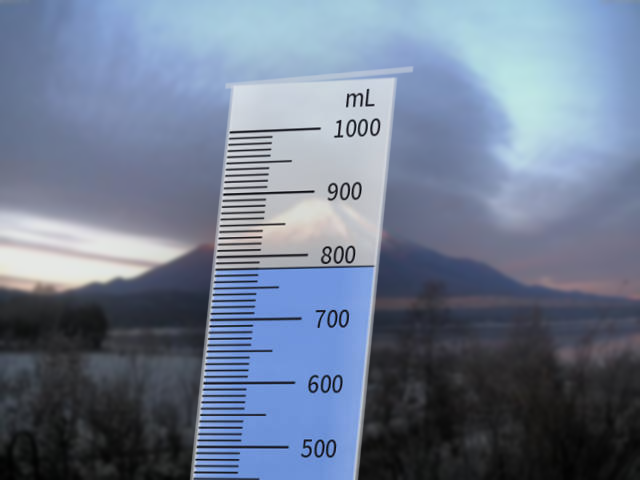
780 mL
